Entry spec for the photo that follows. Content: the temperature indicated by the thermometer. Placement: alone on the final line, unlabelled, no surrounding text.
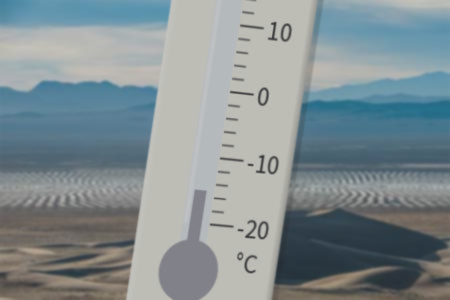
-15 °C
